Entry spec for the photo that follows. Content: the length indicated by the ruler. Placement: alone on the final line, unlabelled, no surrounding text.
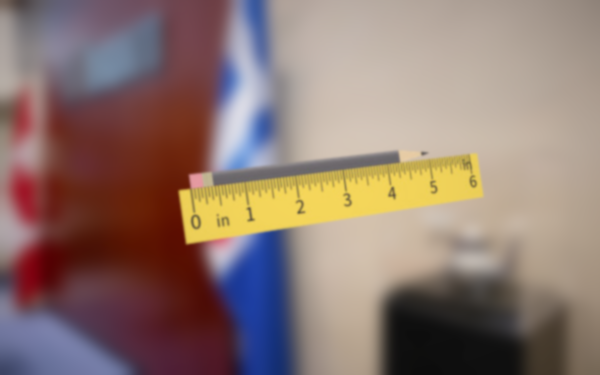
5 in
